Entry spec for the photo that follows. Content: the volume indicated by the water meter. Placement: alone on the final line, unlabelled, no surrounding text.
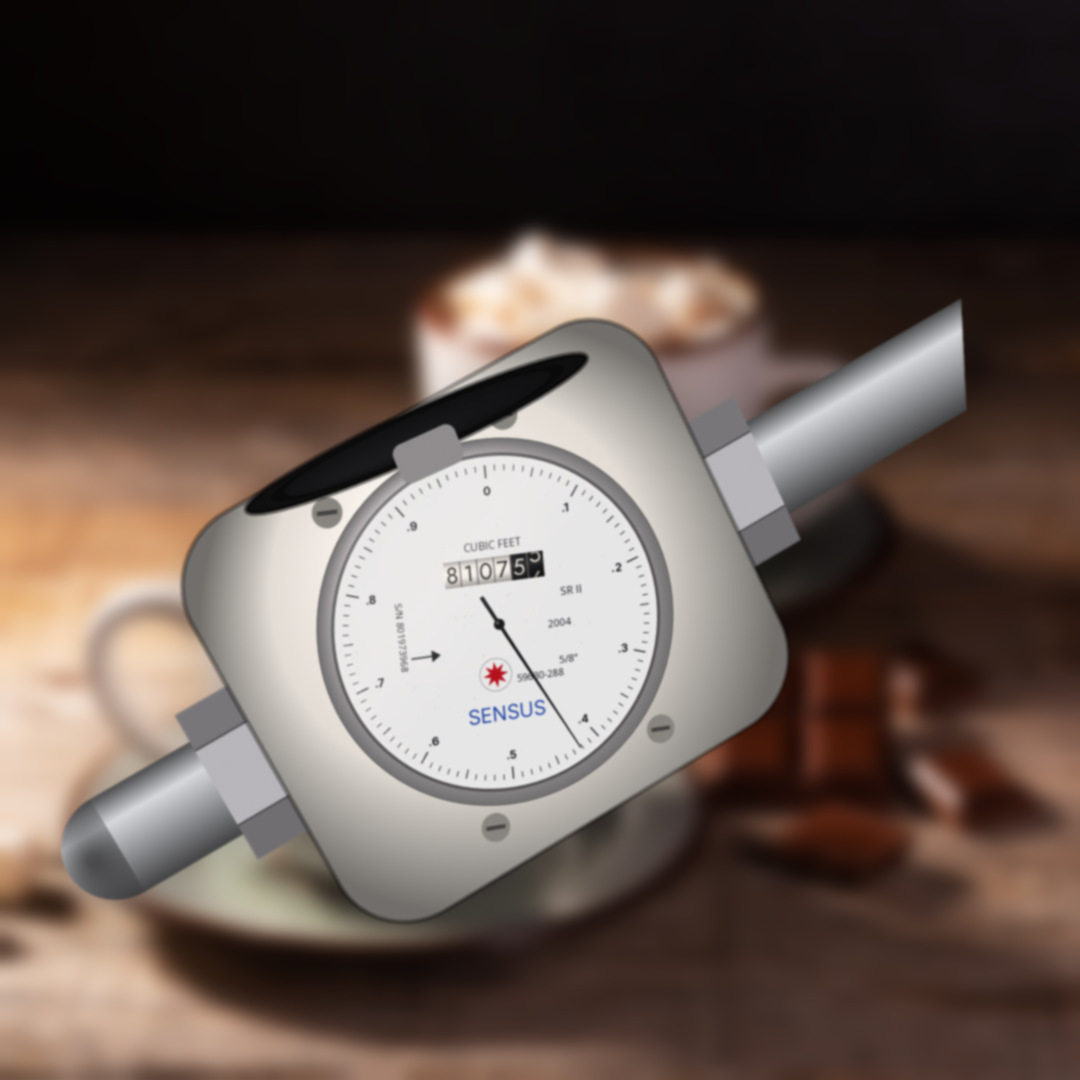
810755.42 ft³
